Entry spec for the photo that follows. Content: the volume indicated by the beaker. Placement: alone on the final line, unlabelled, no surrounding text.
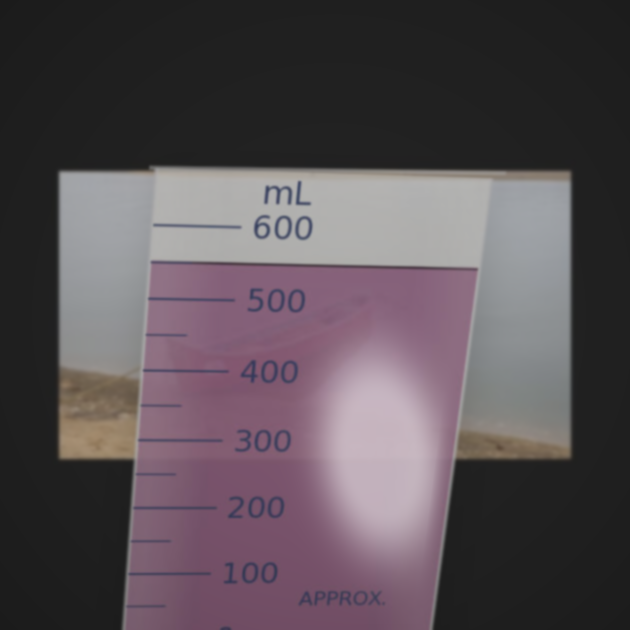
550 mL
